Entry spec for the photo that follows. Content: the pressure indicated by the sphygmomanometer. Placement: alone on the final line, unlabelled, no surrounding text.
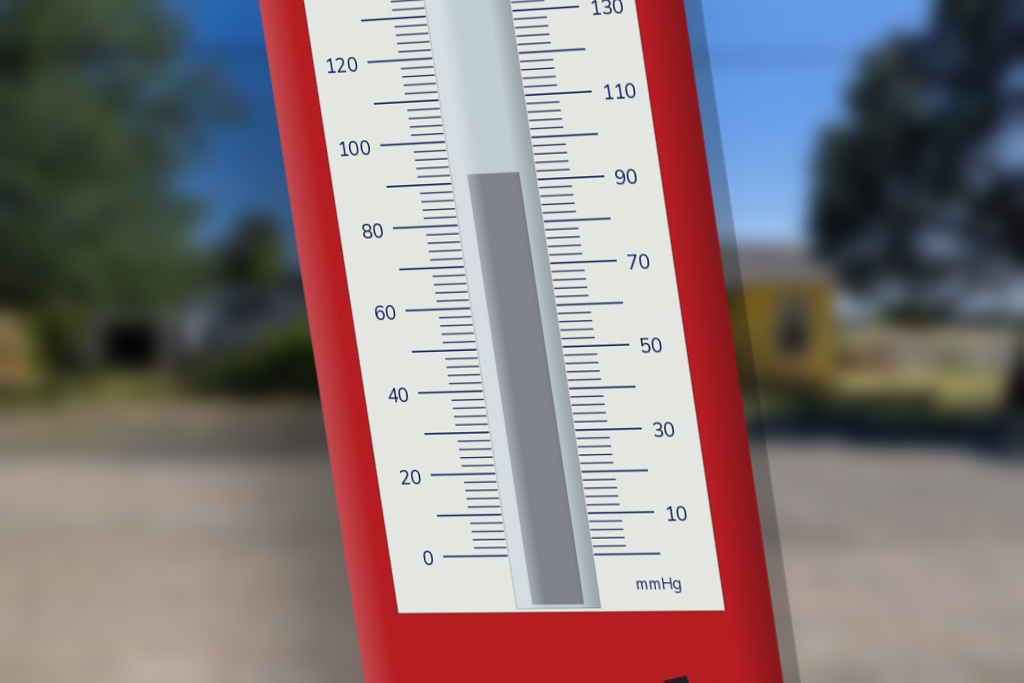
92 mmHg
